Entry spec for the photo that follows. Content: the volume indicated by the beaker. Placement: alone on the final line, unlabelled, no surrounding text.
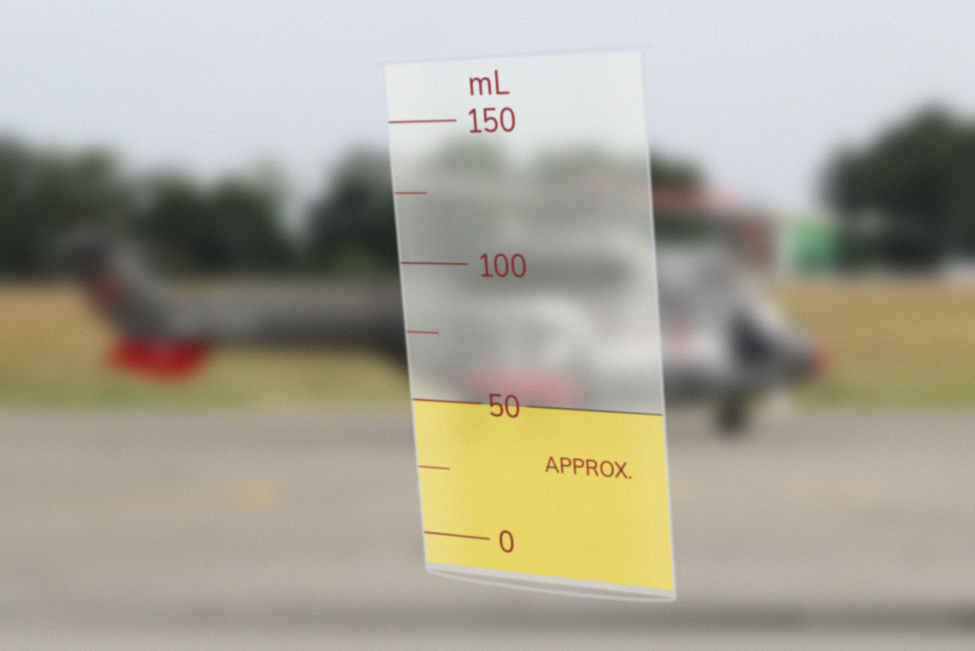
50 mL
